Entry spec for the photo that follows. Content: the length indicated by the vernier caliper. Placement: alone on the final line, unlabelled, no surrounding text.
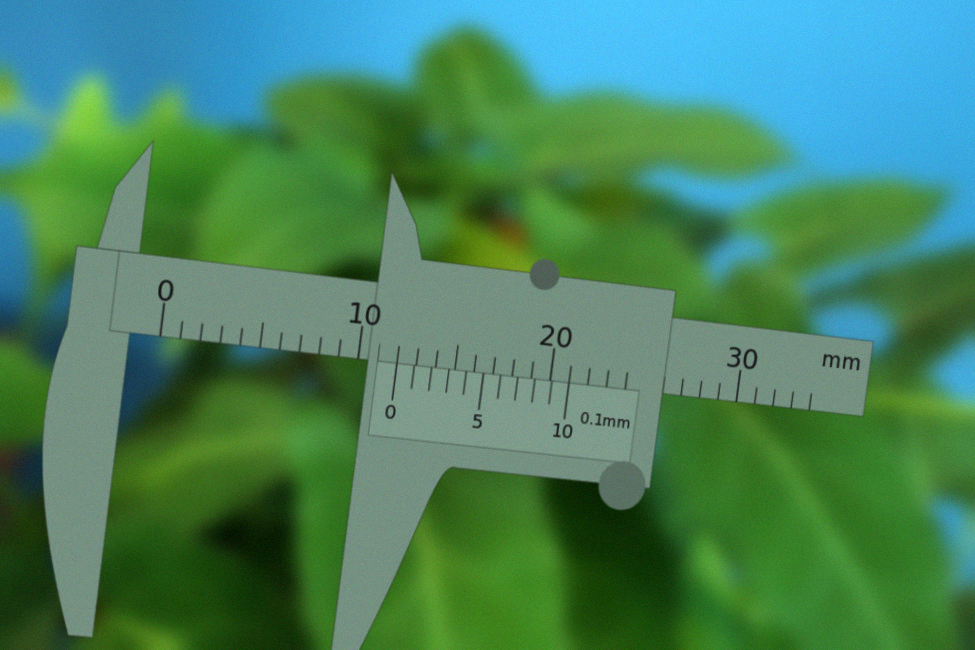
12.0 mm
